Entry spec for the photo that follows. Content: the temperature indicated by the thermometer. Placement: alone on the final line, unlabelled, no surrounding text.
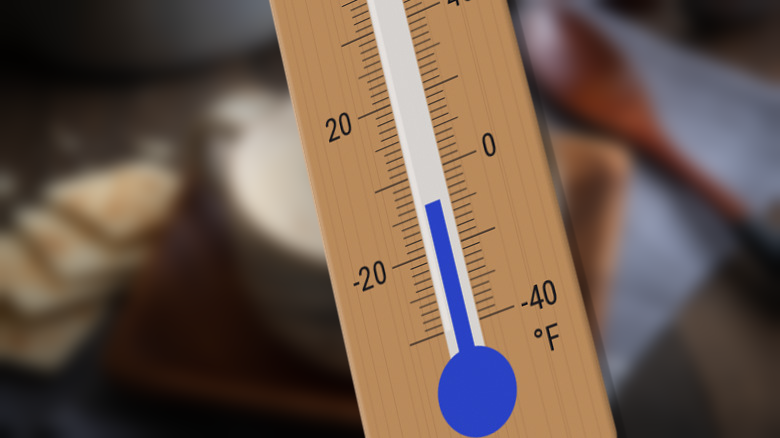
-8 °F
